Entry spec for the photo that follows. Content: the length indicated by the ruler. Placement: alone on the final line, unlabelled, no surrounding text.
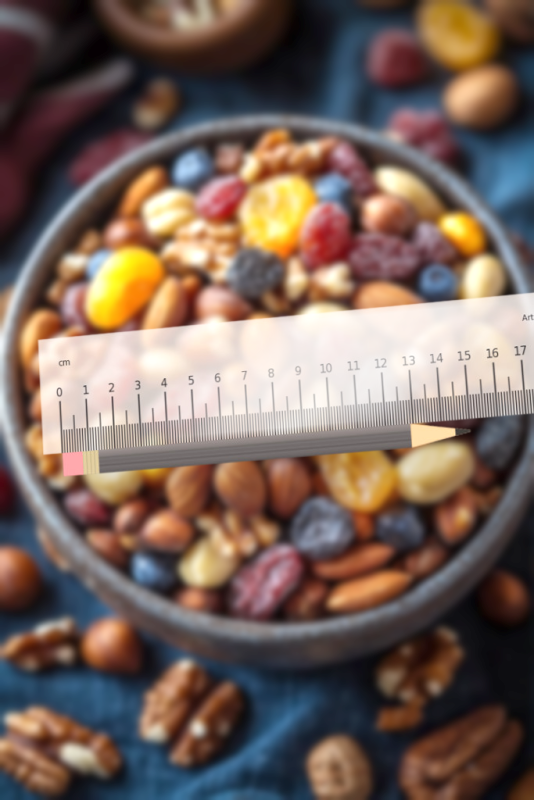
15 cm
